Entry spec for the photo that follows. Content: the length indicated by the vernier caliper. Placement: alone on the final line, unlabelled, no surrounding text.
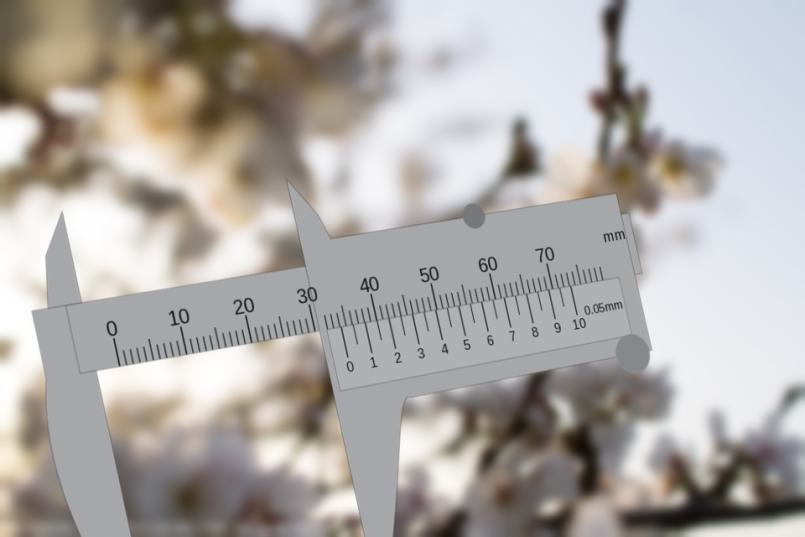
34.2 mm
